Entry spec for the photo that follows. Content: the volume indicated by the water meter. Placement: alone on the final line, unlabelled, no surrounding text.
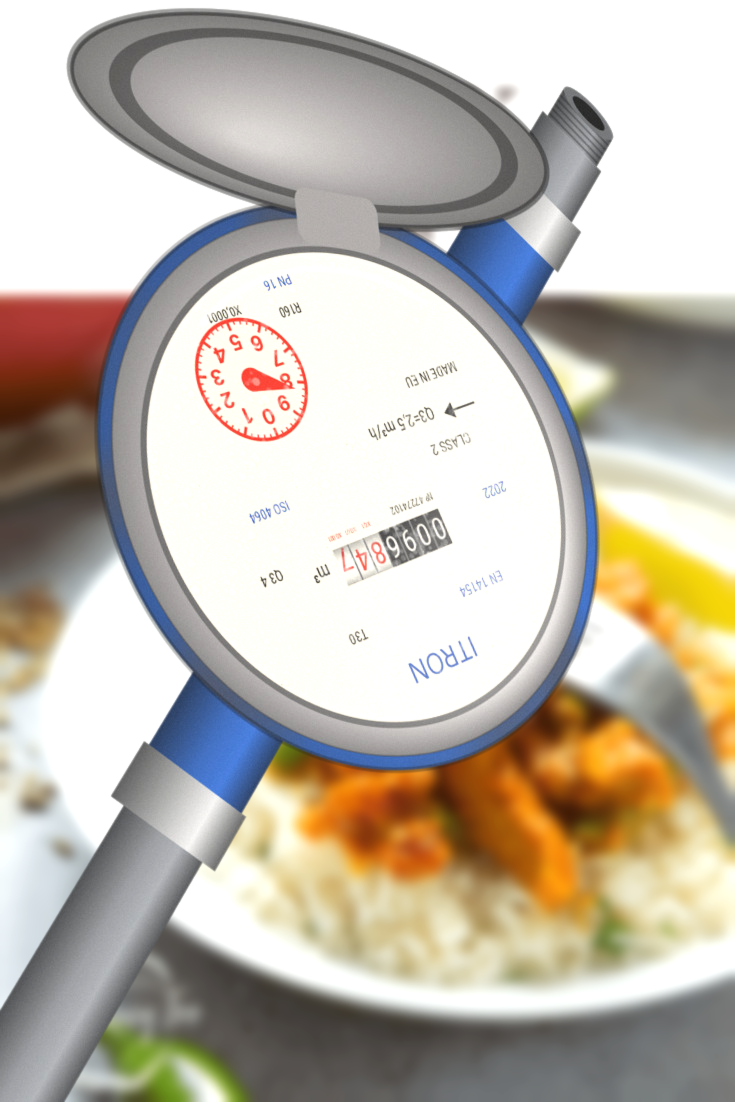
96.8468 m³
